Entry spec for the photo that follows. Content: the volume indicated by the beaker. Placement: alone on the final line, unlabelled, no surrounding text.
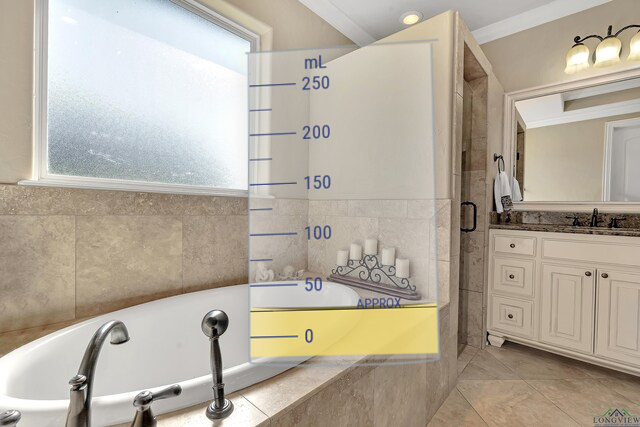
25 mL
